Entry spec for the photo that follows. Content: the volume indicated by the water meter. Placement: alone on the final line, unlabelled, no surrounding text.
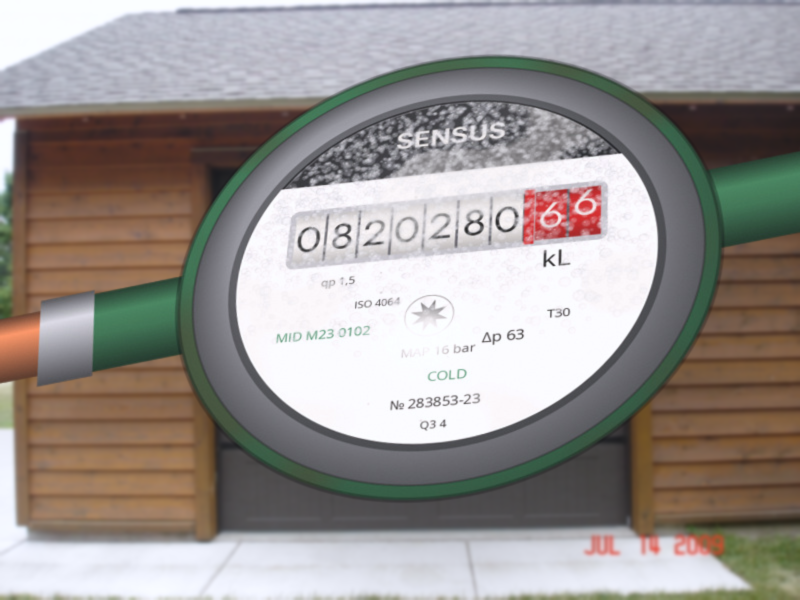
820280.66 kL
